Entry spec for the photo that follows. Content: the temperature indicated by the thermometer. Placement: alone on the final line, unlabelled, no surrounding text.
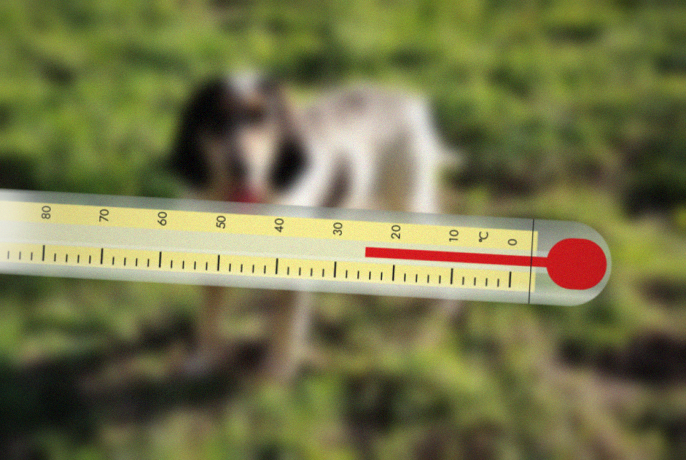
25 °C
